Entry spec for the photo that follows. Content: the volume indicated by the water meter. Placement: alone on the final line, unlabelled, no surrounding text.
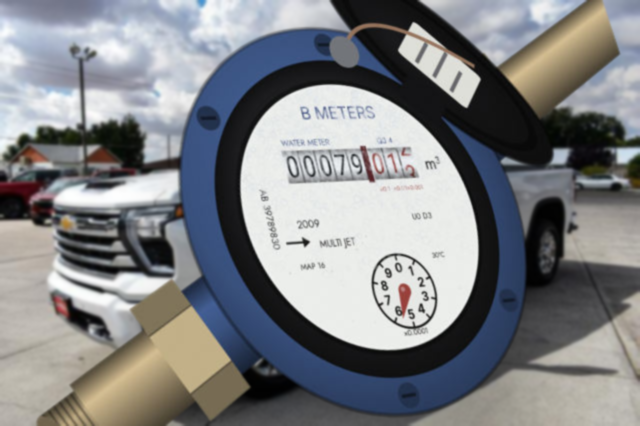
79.0125 m³
